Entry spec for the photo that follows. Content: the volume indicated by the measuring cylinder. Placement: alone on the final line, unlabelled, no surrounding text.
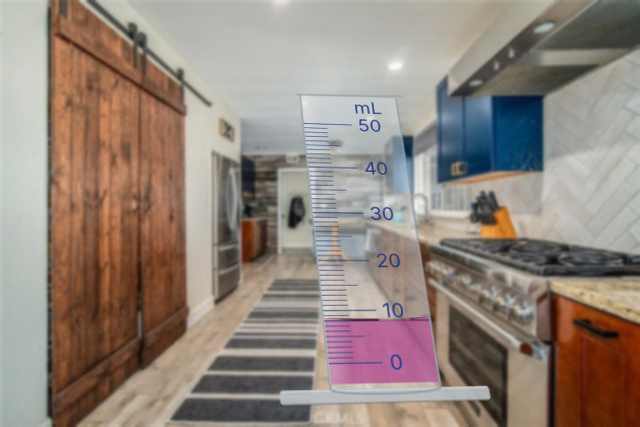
8 mL
